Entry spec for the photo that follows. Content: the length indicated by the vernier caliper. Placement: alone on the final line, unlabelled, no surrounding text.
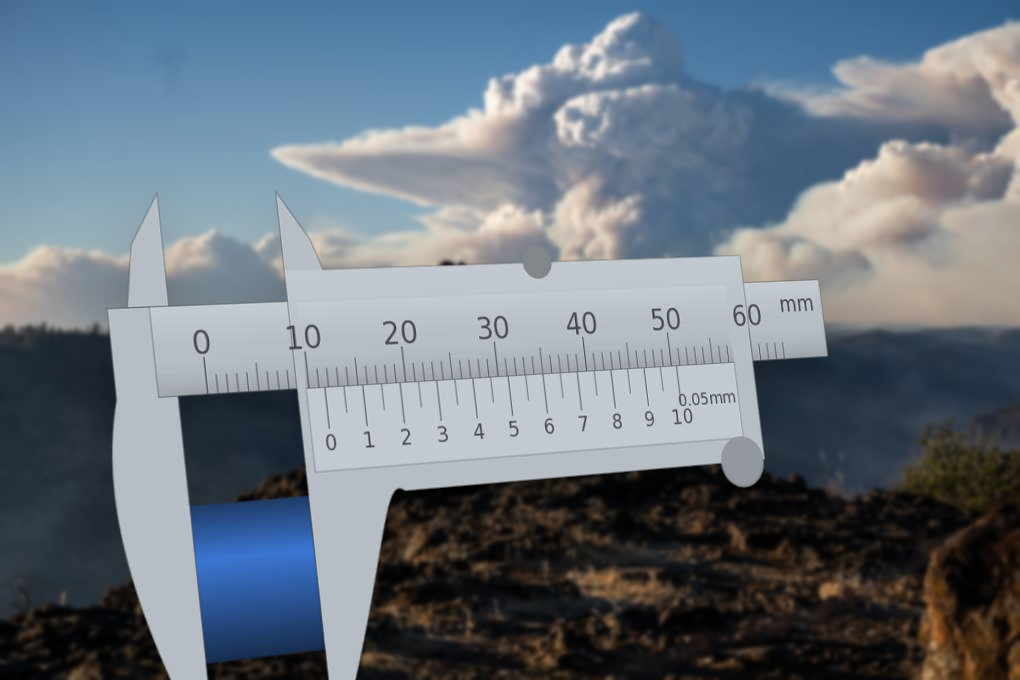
11.6 mm
